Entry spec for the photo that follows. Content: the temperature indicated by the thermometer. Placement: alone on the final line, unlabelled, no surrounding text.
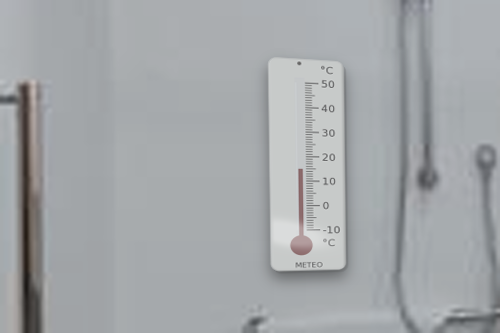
15 °C
